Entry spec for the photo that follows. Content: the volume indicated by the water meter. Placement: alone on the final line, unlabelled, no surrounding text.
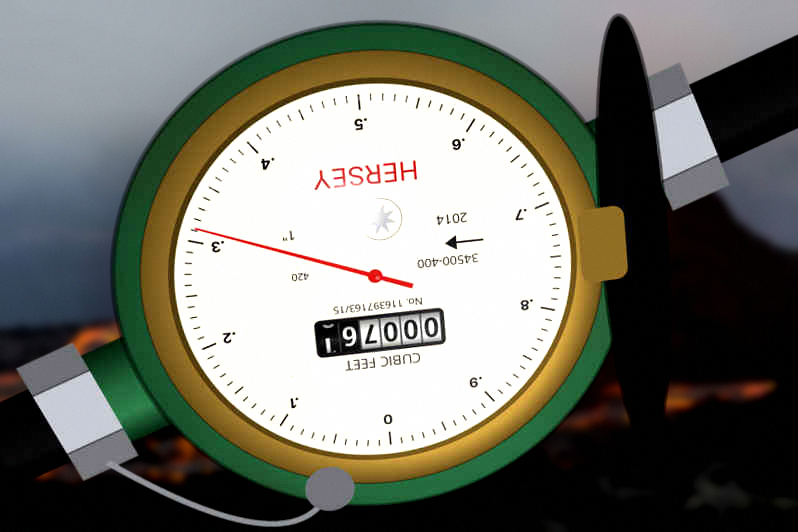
761.31 ft³
